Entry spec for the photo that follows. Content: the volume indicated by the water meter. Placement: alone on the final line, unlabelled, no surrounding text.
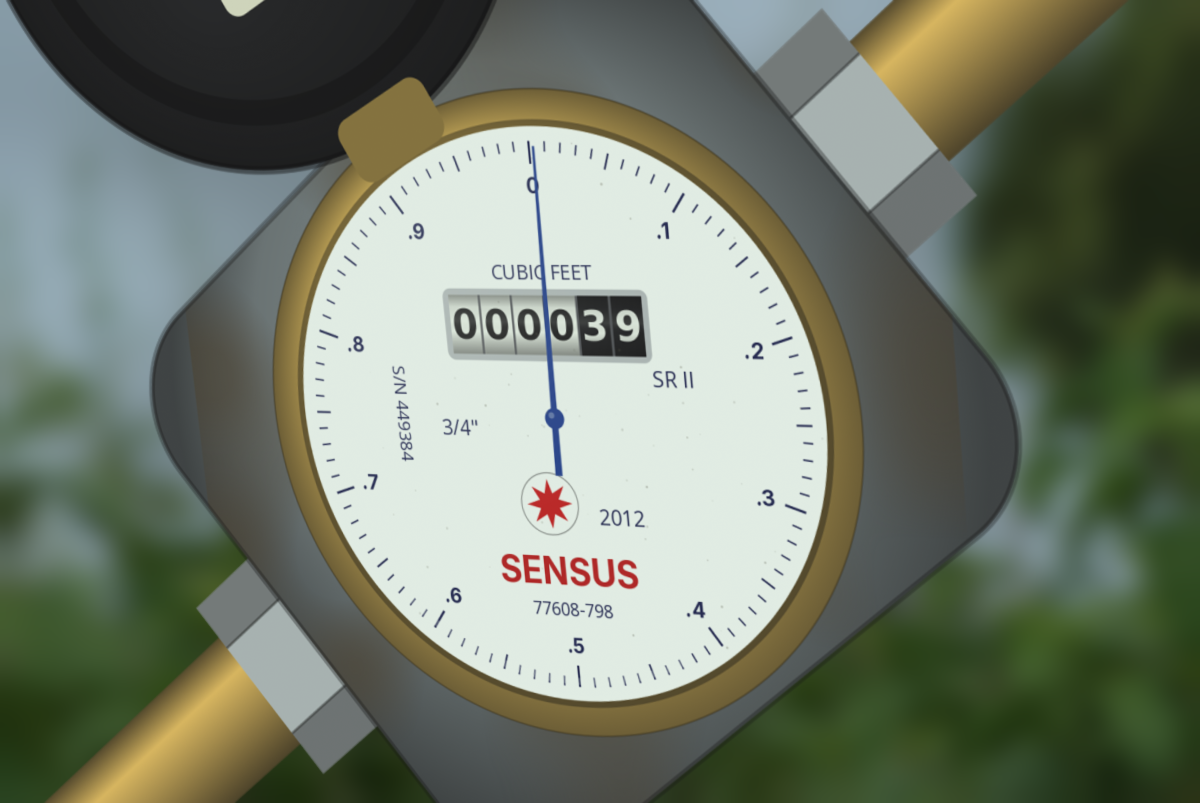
39.00 ft³
